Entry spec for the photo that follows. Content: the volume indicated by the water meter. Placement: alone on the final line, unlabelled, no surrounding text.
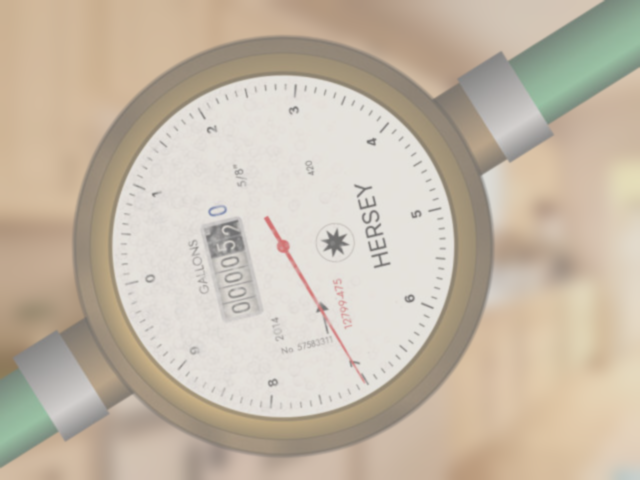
517.0 gal
